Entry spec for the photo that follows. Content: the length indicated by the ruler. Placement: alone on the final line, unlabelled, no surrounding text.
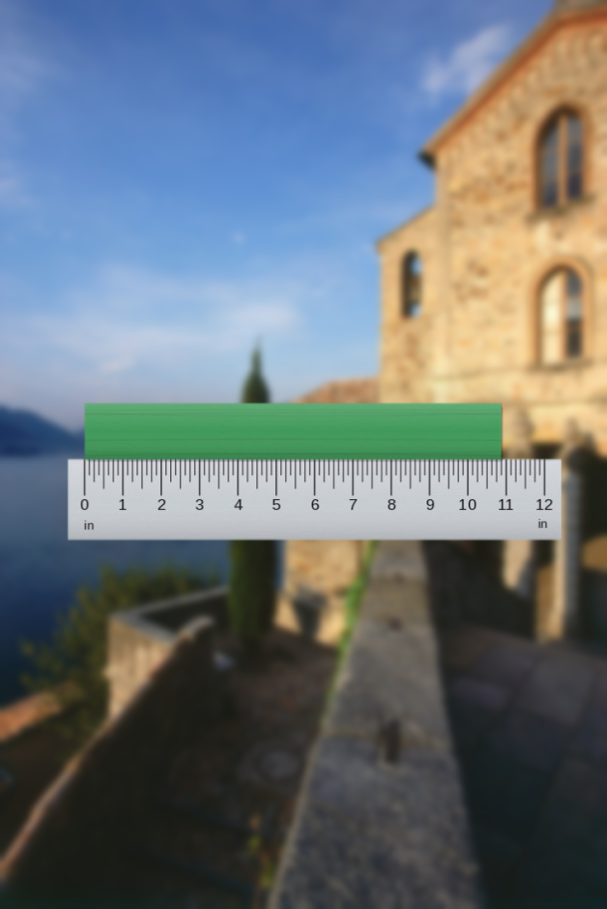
10.875 in
